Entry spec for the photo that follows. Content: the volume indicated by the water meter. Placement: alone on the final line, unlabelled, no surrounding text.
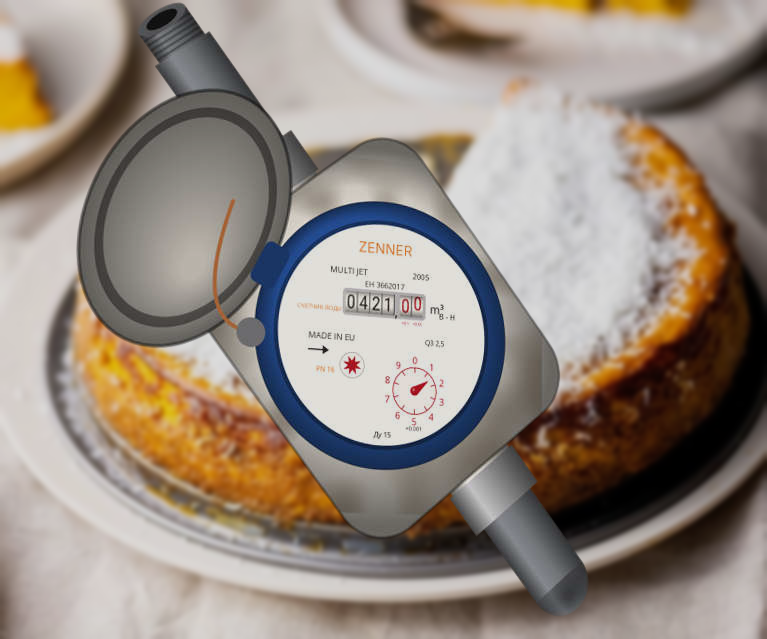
421.001 m³
